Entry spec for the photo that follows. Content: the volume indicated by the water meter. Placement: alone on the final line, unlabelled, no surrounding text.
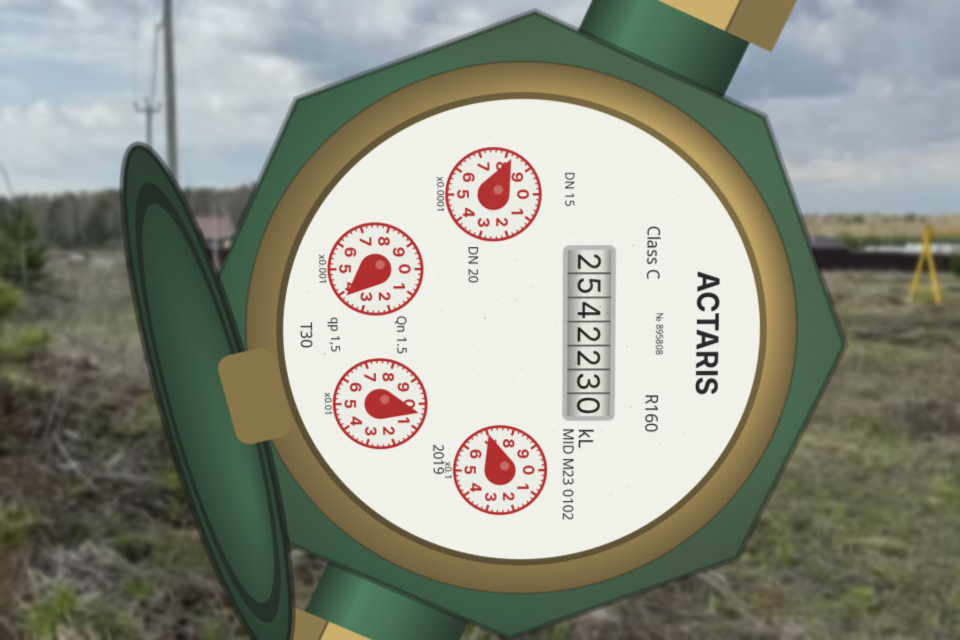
2542230.7038 kL
